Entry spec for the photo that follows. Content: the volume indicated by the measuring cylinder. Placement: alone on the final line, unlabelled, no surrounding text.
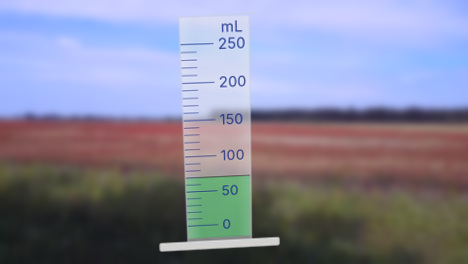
70 mL
